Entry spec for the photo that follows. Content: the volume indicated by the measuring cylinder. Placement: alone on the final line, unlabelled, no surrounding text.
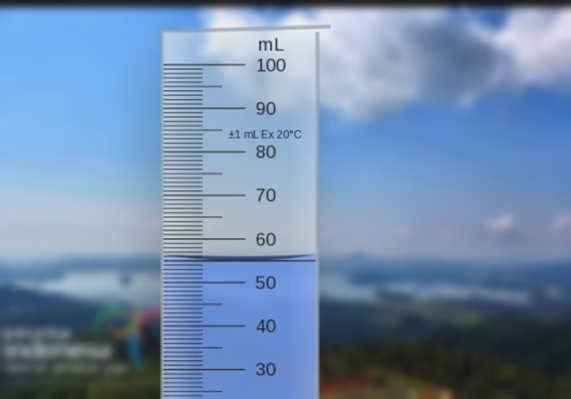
55 mL
